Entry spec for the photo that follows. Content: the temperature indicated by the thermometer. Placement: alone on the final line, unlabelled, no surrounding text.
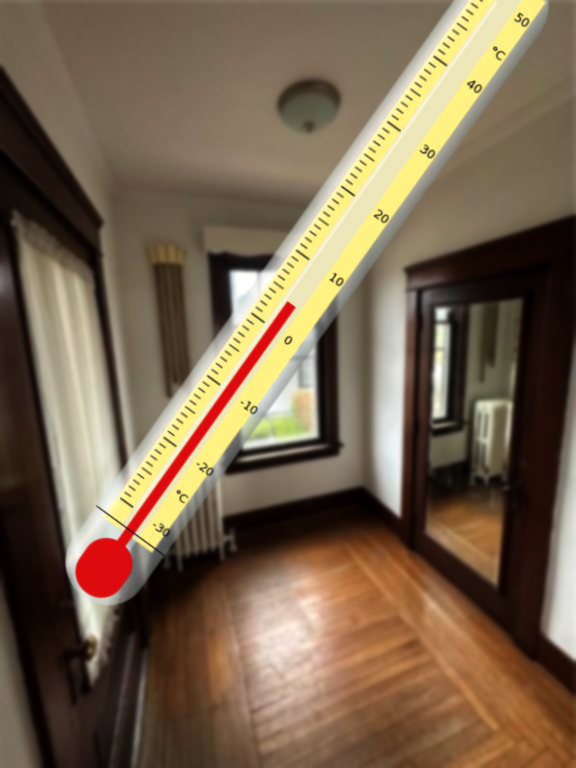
4 °C
